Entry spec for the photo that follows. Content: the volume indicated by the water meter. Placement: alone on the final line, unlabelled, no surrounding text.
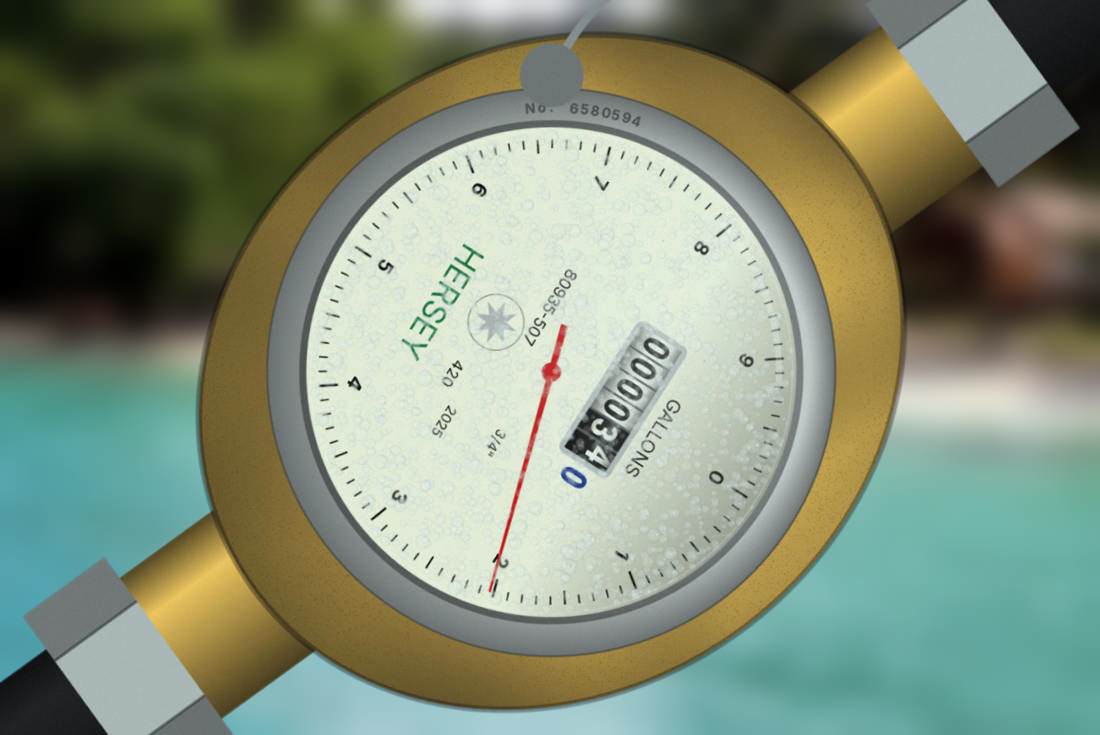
342.0 gal
